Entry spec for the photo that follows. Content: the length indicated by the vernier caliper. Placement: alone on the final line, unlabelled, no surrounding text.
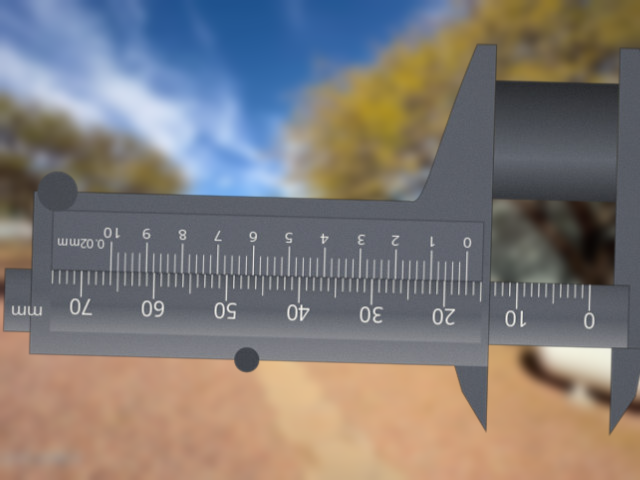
17.0 mm
